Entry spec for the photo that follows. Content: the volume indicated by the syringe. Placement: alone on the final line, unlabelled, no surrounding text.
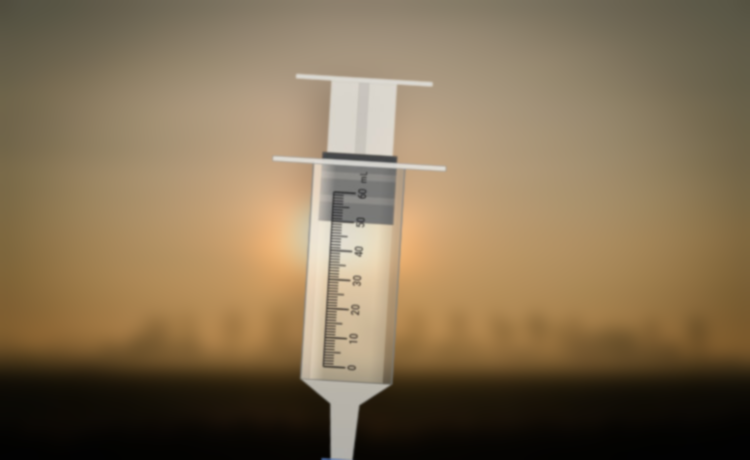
50 mL
